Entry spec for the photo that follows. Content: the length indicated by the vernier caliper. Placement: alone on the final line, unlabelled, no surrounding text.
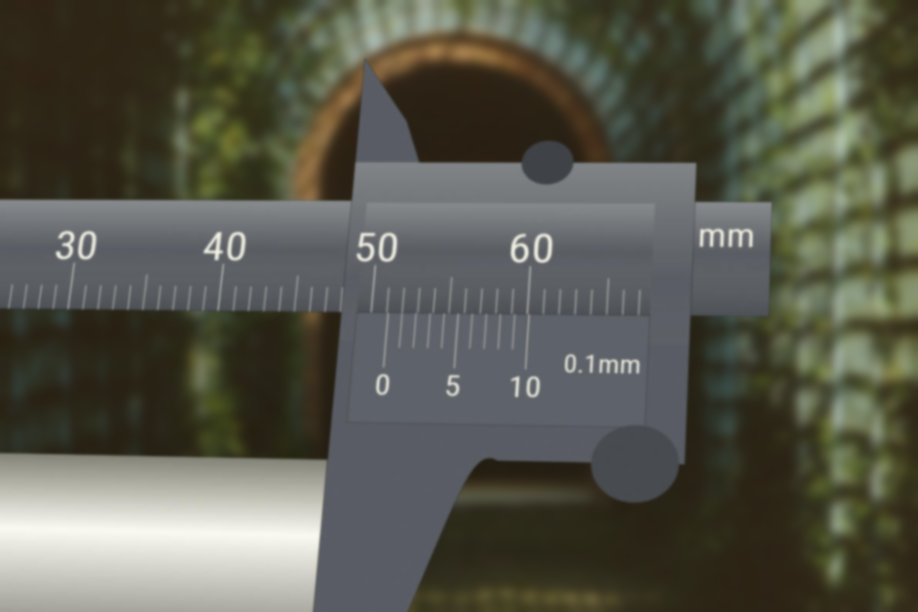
51.1 mm
